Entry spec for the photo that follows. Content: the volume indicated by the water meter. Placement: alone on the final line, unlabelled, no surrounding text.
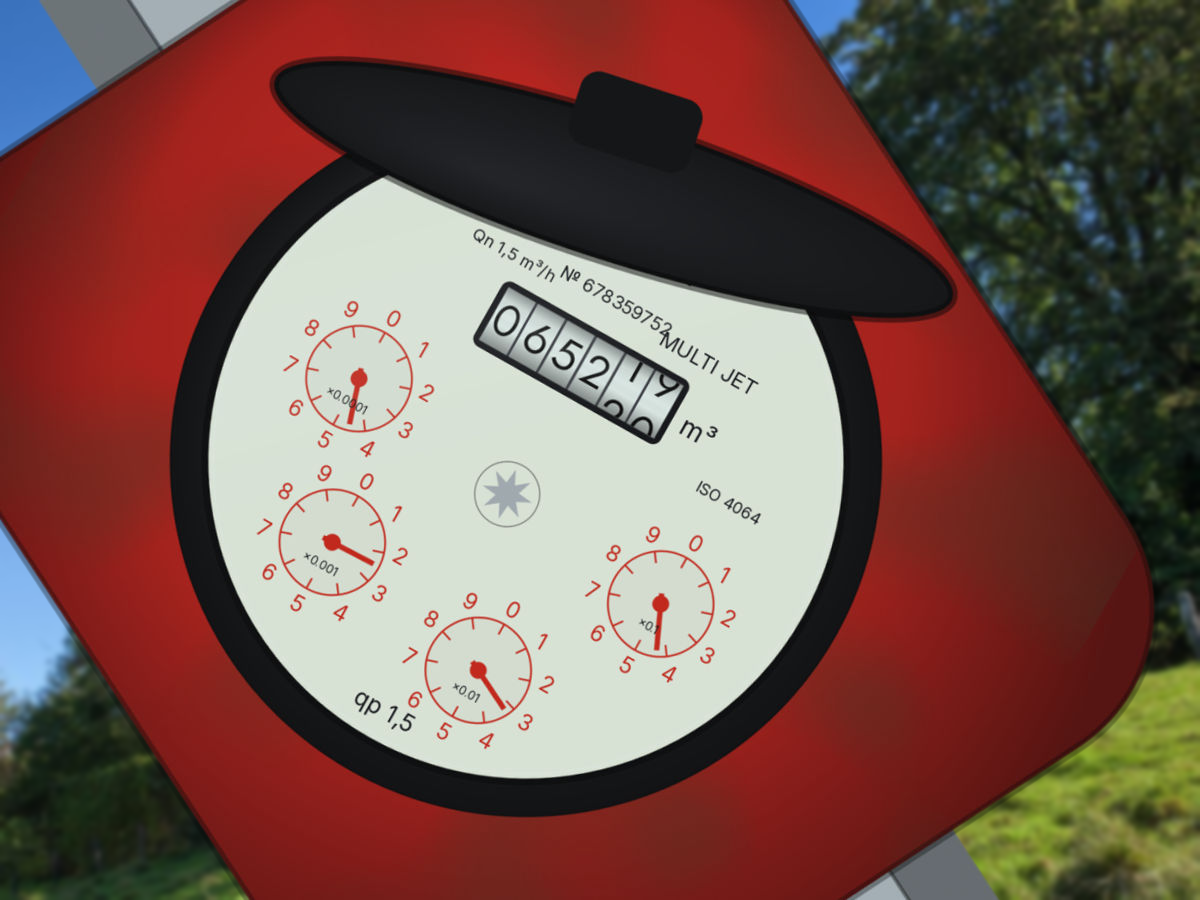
65219.4324 m³
